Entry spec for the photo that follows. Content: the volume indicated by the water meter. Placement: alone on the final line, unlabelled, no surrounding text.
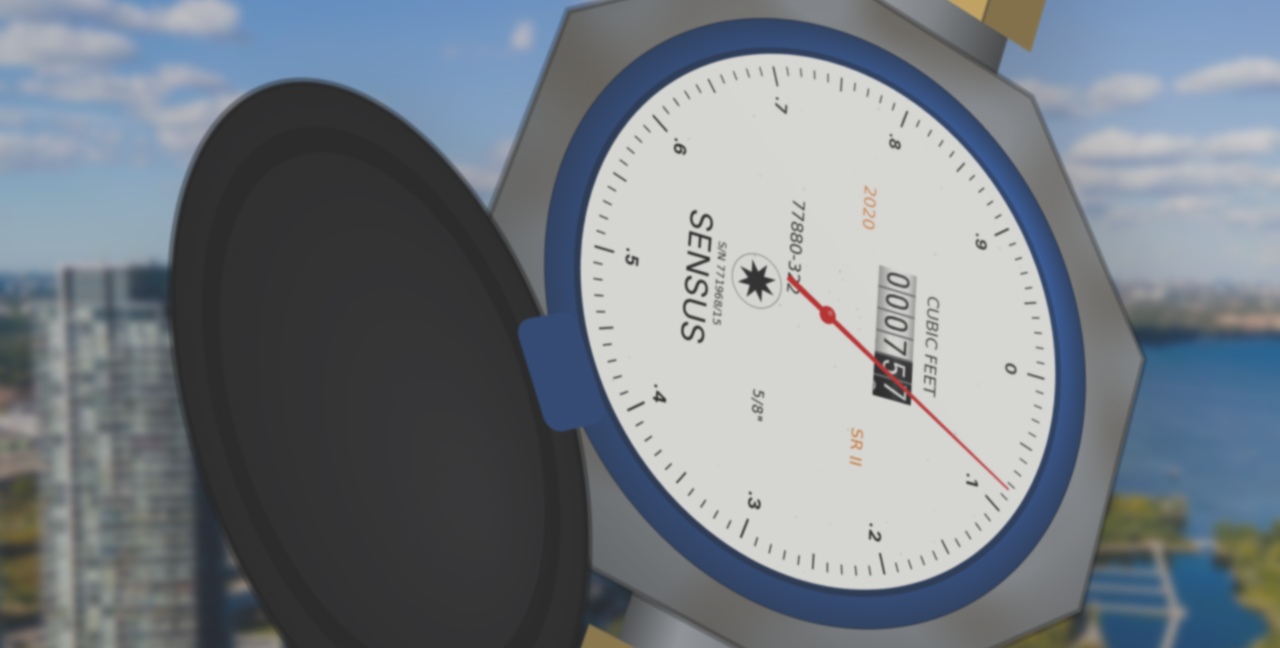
757.08 ft³
